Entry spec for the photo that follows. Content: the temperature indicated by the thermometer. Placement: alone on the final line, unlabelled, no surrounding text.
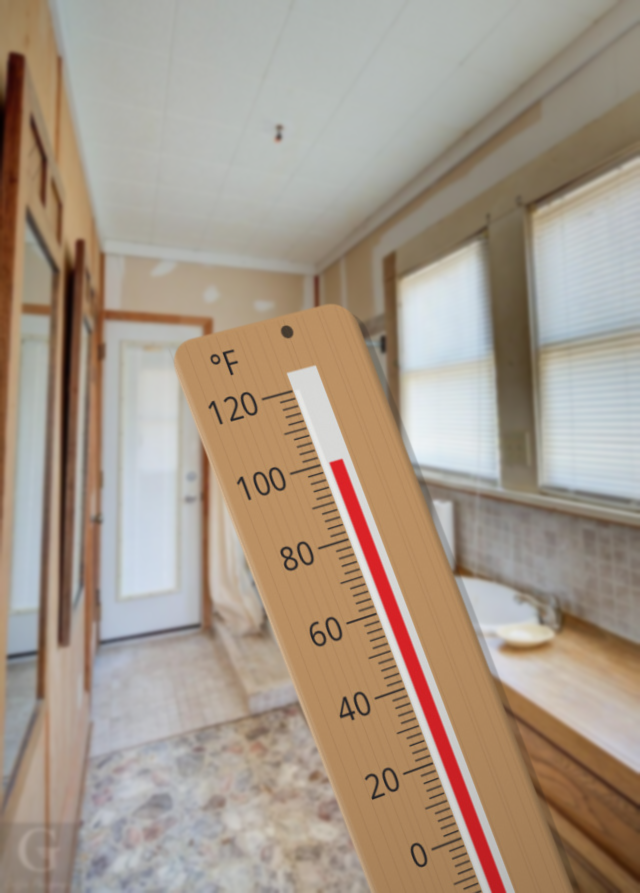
100 °F
